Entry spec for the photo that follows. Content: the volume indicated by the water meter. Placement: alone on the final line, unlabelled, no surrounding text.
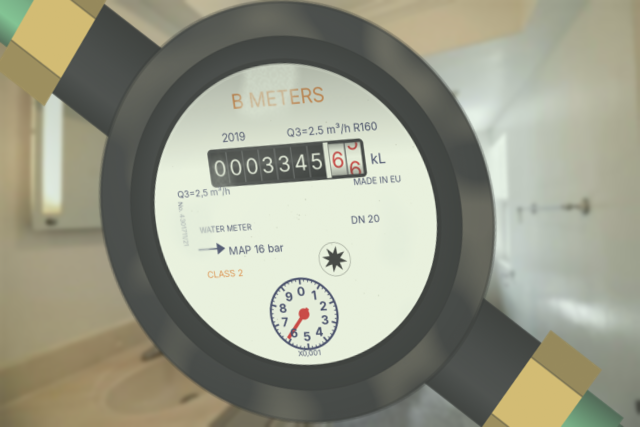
3345.656 kL
